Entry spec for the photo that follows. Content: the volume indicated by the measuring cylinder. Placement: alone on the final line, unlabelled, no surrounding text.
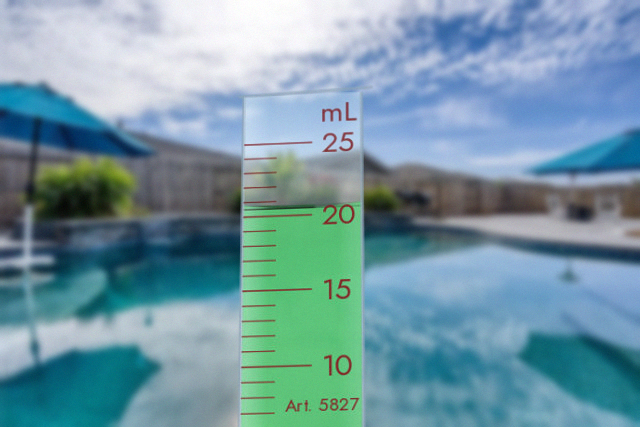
20.5 mL
